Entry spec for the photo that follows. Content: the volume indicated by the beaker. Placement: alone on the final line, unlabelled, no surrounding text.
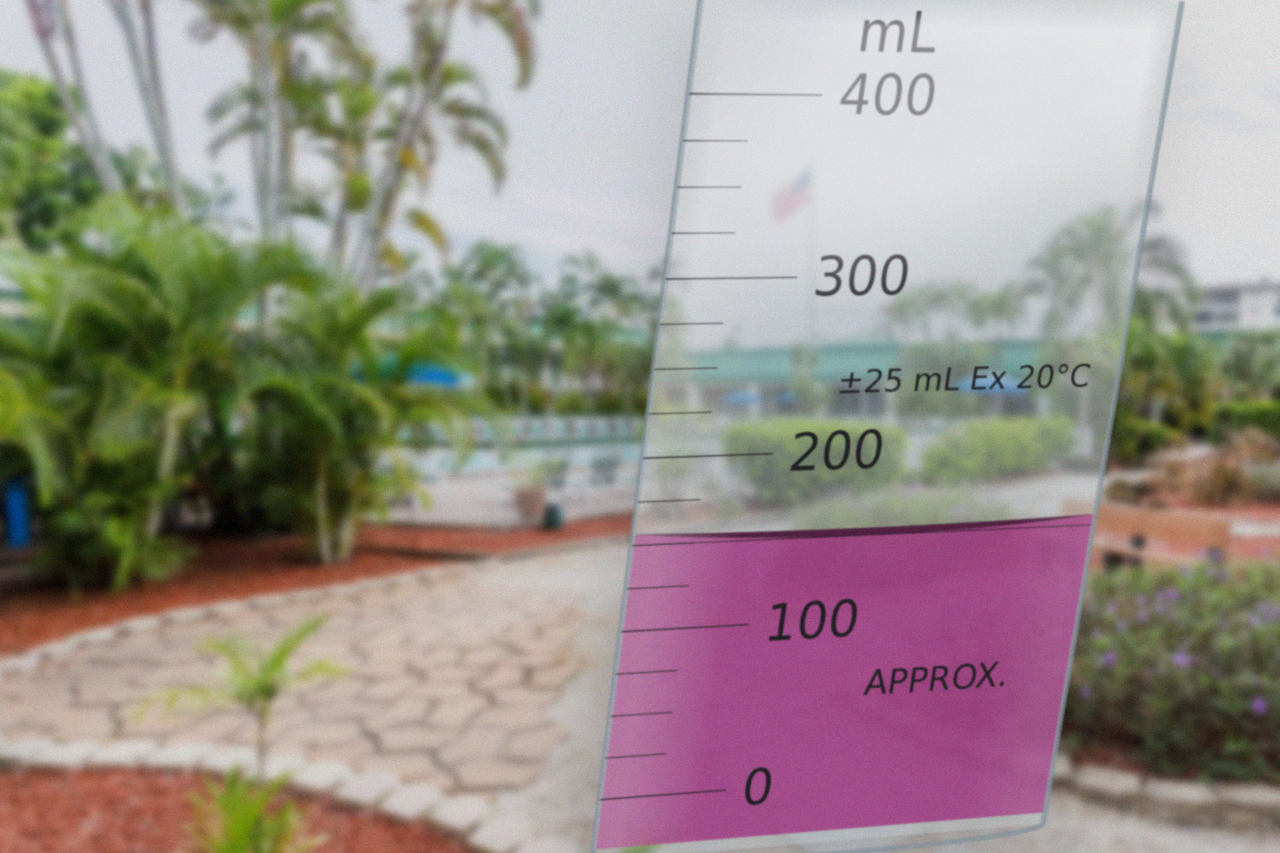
150 mL
